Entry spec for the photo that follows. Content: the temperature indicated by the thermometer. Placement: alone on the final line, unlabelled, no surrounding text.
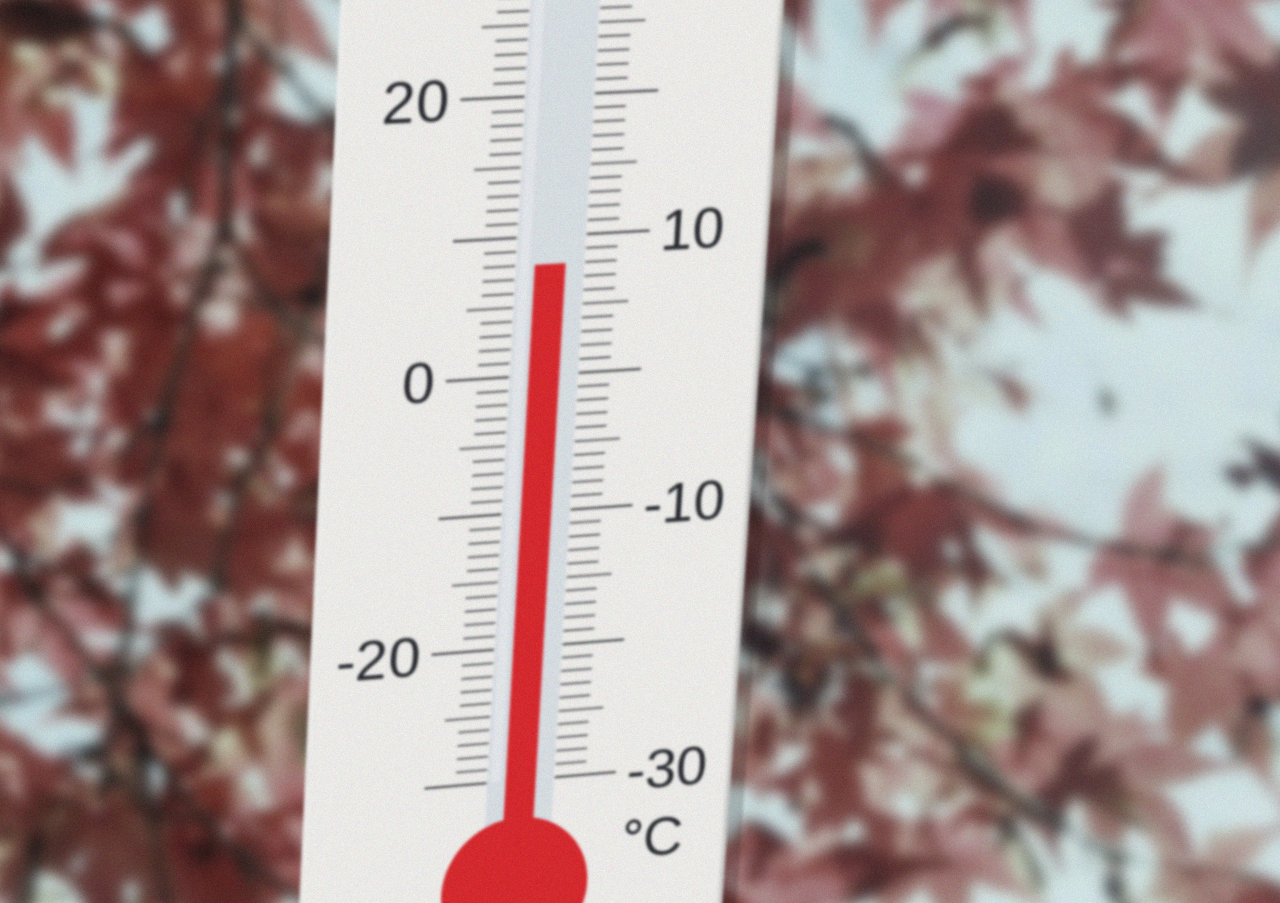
8 °C
